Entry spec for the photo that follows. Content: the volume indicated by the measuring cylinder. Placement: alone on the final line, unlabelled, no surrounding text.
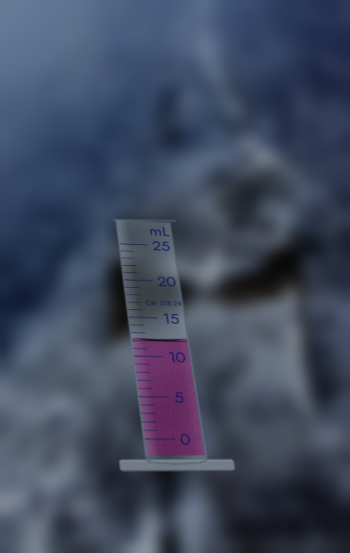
12 mL
